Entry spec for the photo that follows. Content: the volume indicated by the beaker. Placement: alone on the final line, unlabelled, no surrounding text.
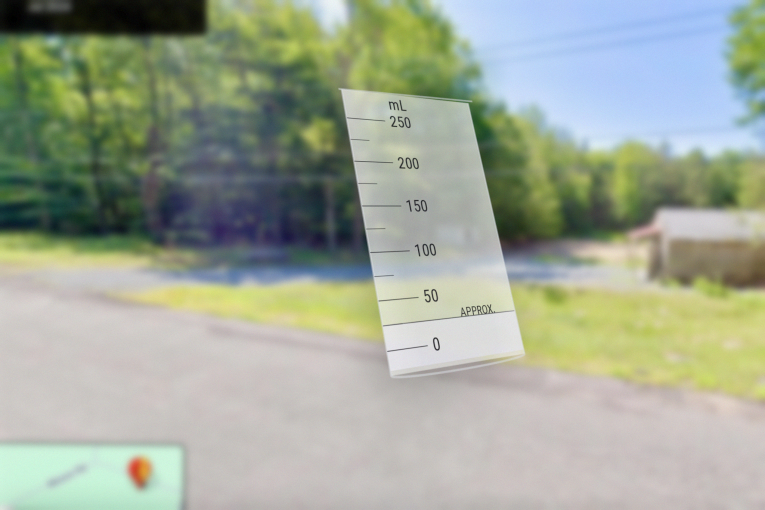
25 mL
